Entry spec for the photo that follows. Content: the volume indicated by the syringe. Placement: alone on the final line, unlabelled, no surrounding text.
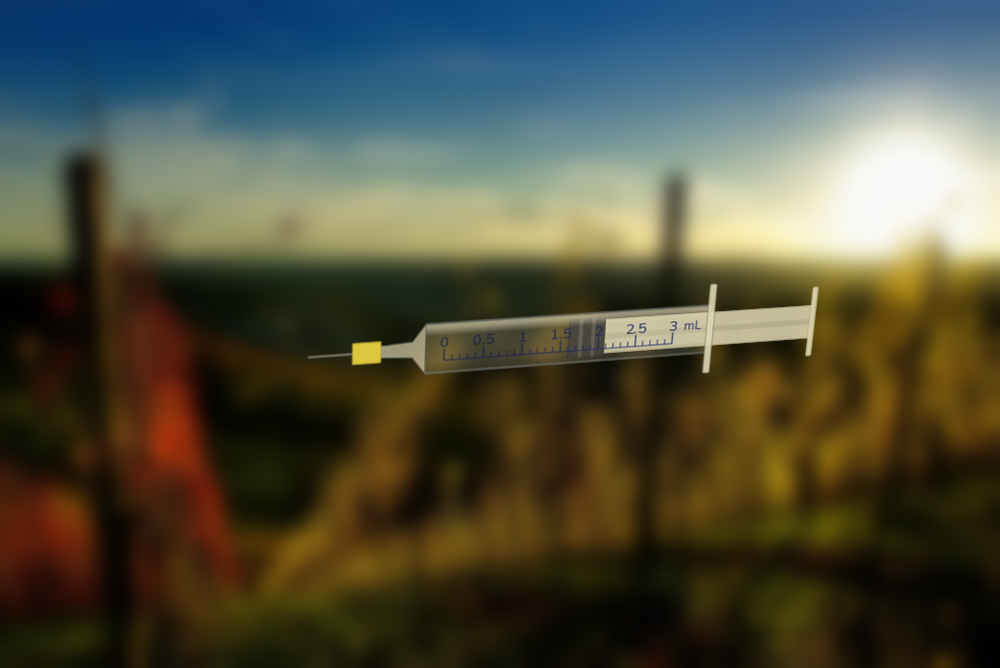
1.6 mL
